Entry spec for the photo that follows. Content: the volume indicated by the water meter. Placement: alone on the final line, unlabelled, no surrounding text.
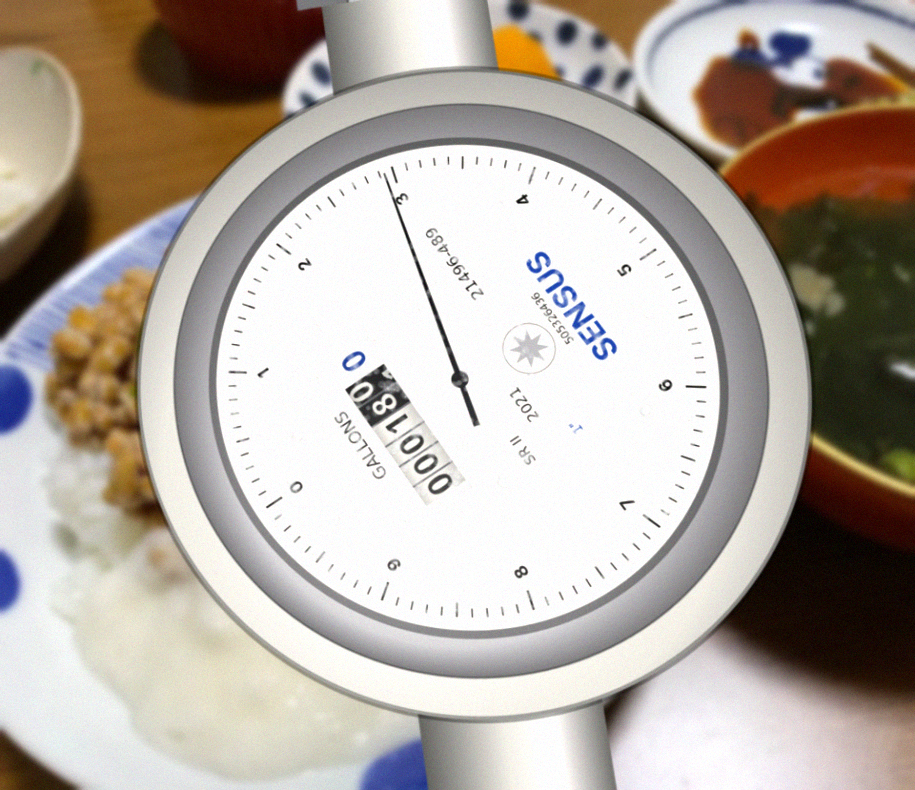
1802.9 gal
